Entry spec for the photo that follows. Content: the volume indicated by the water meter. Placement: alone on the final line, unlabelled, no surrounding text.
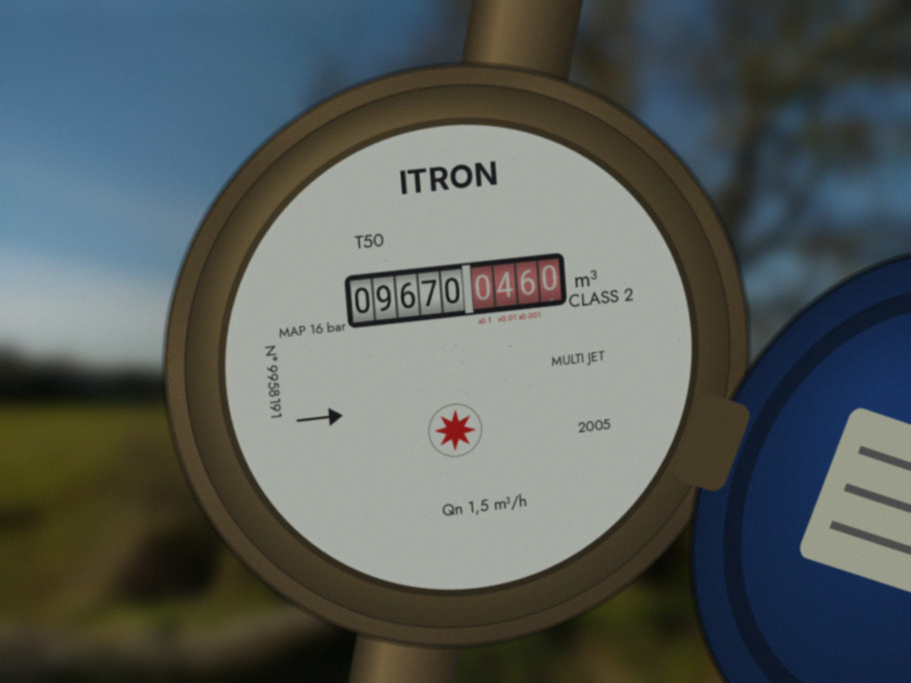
9670.0460 m³
